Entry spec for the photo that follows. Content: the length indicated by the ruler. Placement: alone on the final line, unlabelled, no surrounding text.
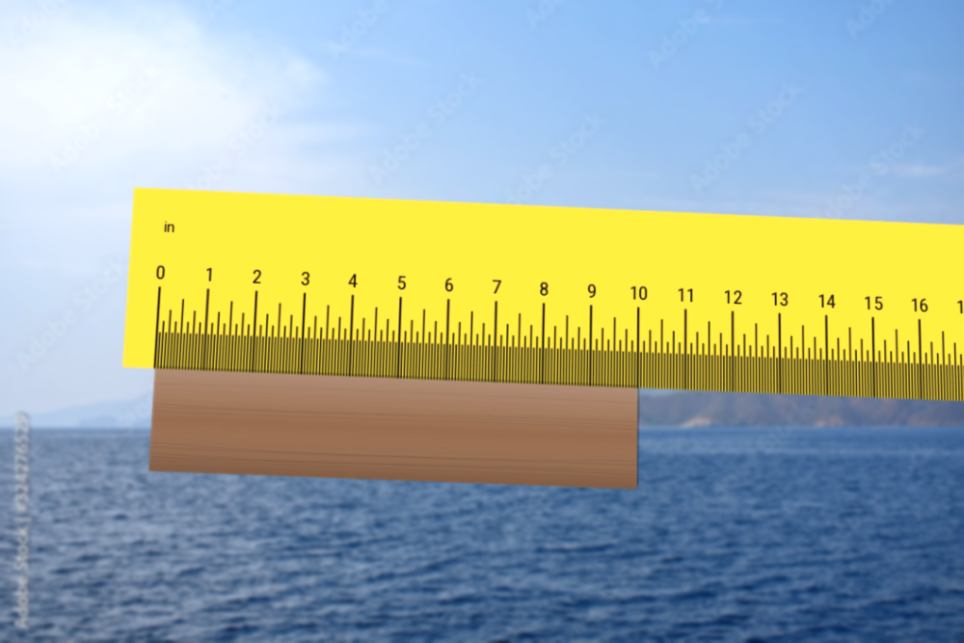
10 in
